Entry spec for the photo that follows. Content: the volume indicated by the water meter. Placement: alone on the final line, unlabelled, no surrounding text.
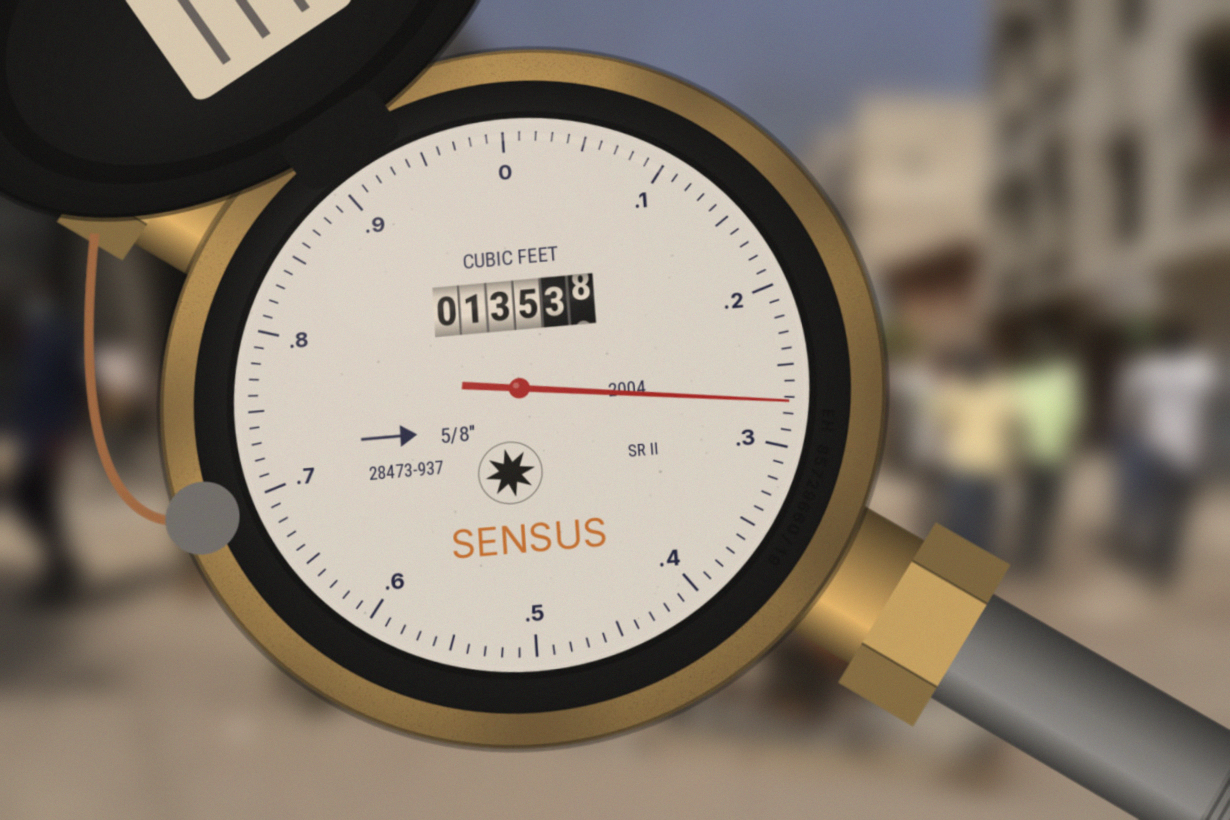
13538.27 ft³
